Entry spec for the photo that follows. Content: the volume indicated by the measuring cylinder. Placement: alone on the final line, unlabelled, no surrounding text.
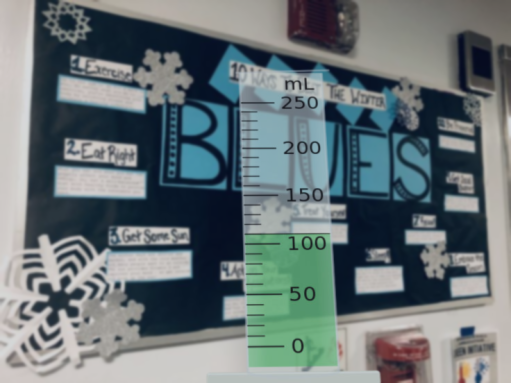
110 mL
